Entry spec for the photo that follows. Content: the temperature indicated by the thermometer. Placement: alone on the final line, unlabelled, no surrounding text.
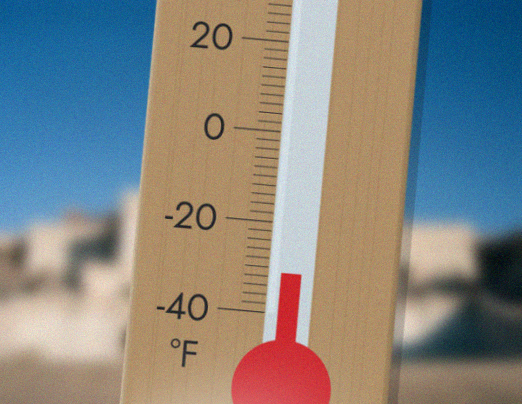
-31 °F
